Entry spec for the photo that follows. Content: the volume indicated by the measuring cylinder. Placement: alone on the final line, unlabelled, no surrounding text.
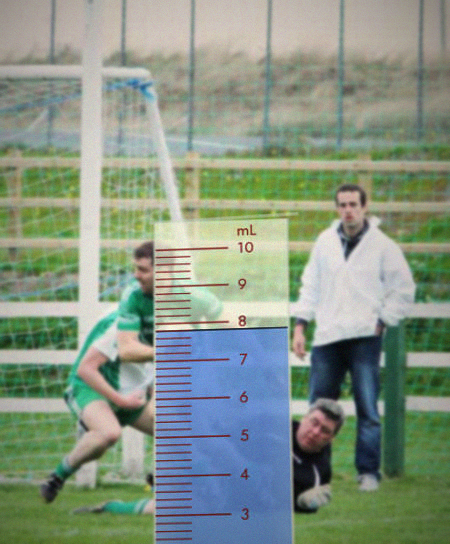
7.8 mL
